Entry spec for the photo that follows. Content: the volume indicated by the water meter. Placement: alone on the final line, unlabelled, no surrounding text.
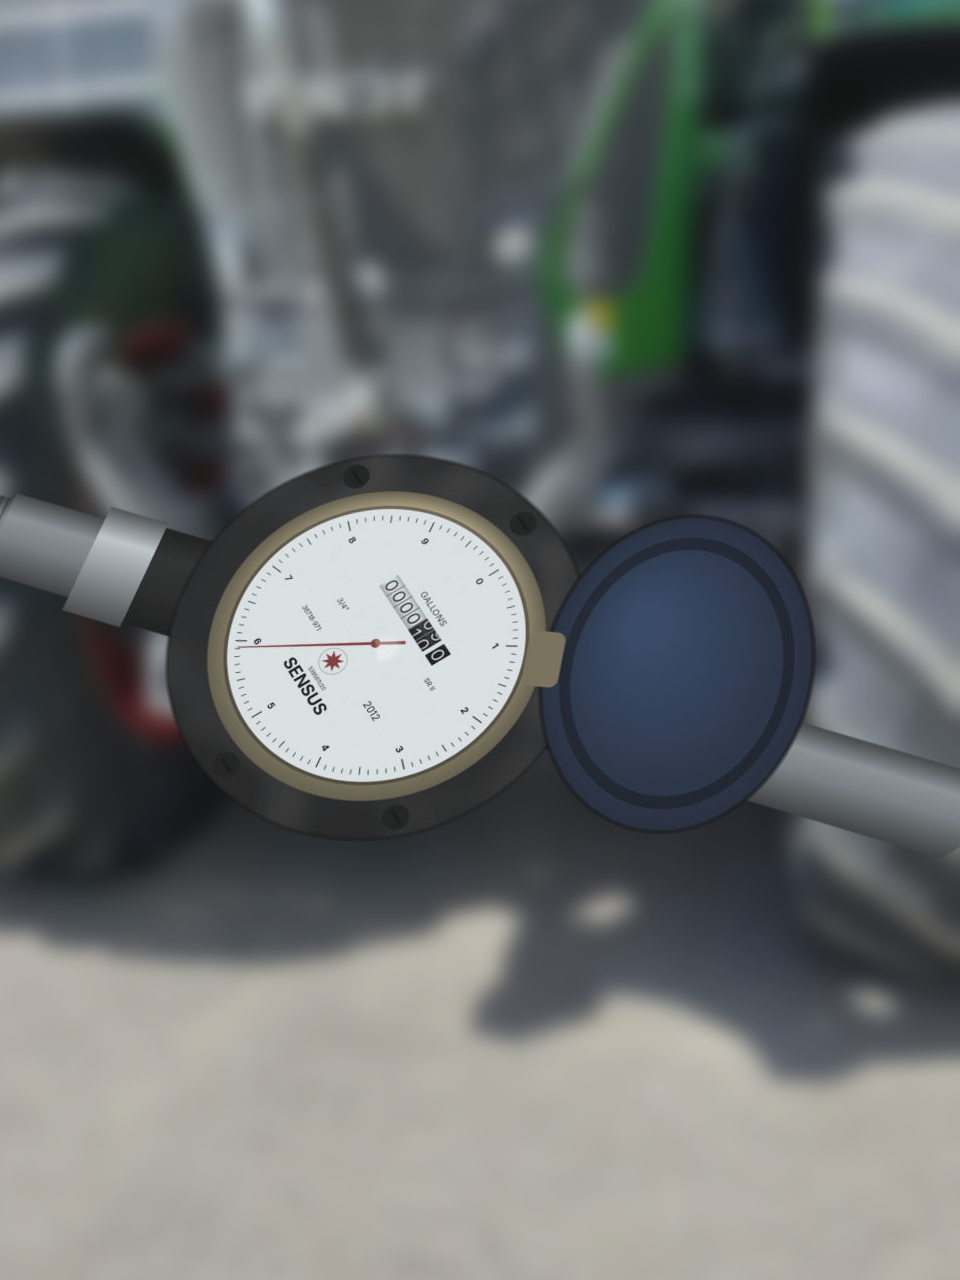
95.9 gal
